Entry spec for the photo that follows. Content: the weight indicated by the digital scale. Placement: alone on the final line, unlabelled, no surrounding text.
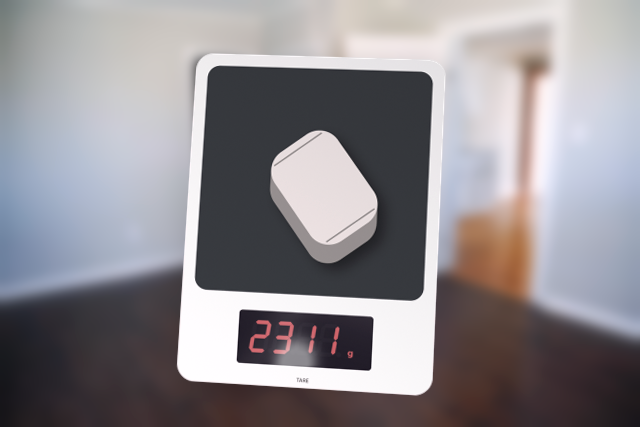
2311 g
